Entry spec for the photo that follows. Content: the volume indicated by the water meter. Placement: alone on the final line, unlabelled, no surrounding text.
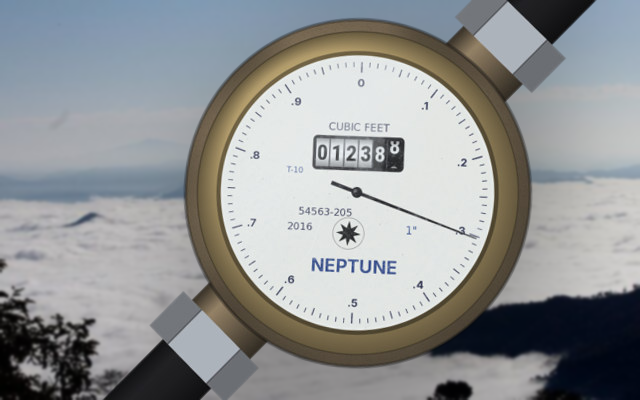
12388.30 ft³
